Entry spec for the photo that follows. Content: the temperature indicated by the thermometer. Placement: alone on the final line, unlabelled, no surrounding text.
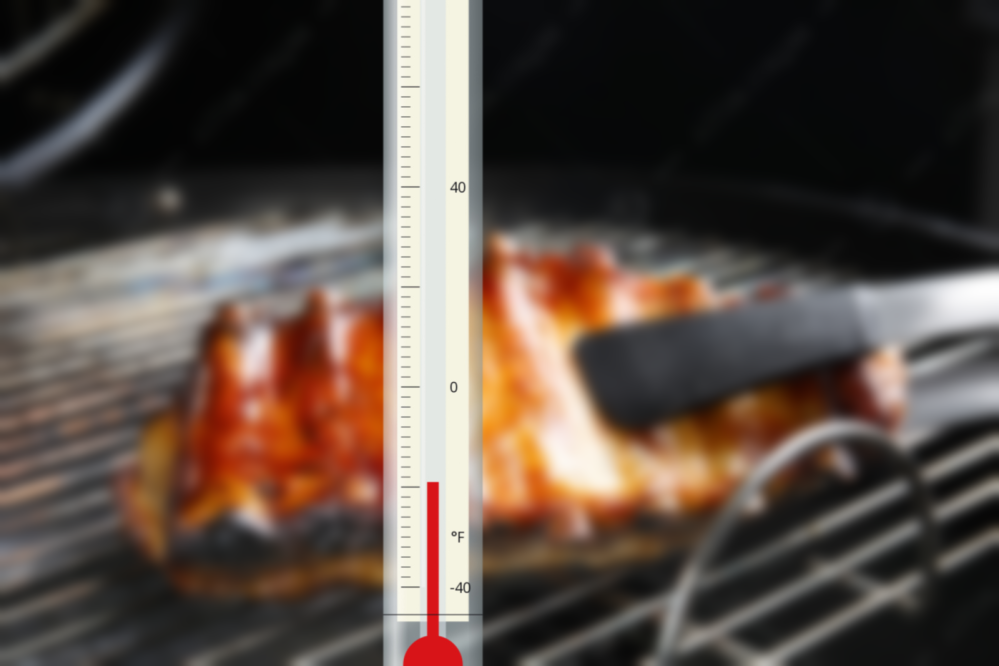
-19 °F
